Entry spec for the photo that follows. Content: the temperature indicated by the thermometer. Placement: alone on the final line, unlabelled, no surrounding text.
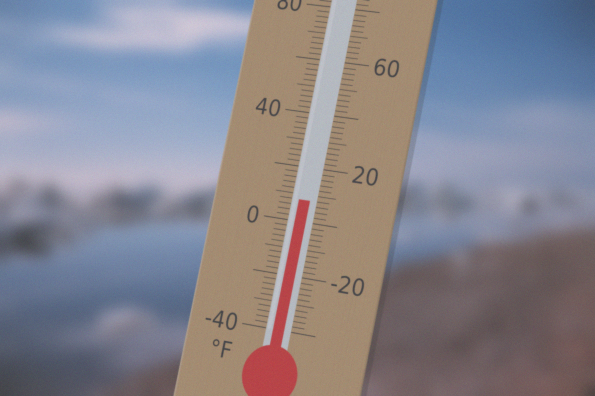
8 °F
